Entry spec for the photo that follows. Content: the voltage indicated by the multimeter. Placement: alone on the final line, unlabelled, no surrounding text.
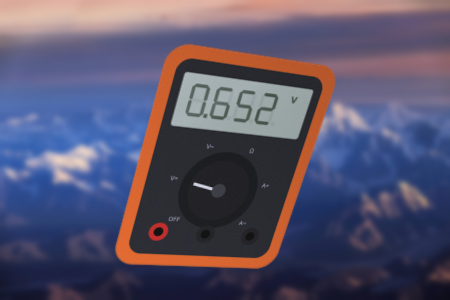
0.652 V
